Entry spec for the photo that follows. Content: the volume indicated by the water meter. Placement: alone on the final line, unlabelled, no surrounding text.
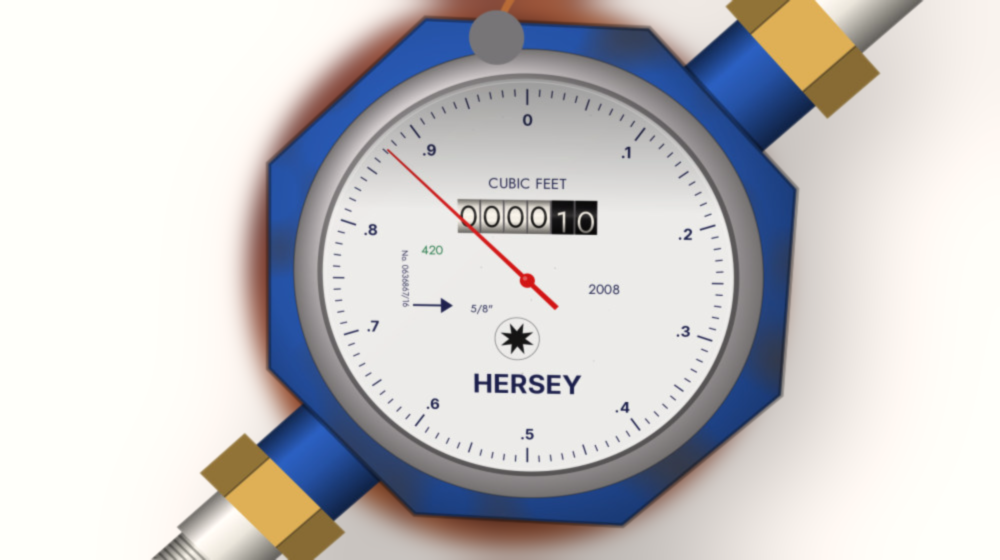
9.87 ft³
